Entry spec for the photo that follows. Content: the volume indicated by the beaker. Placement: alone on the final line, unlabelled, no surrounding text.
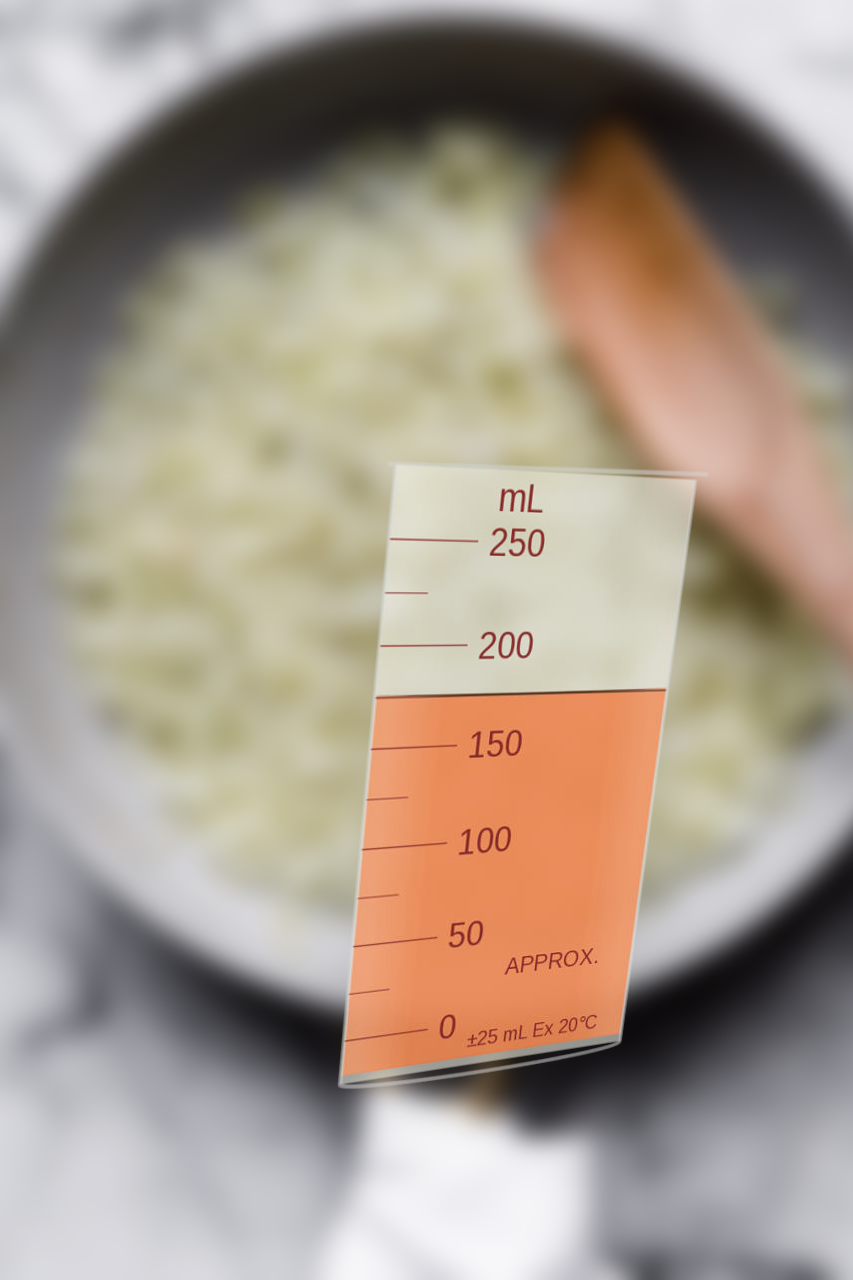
175 mL
